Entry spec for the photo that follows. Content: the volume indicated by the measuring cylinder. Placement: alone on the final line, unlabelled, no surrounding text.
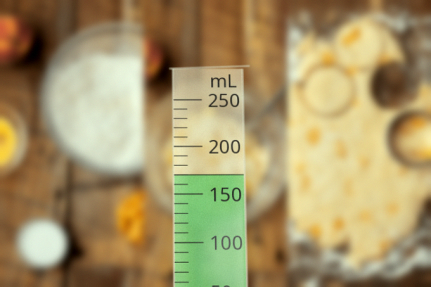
170 mL
